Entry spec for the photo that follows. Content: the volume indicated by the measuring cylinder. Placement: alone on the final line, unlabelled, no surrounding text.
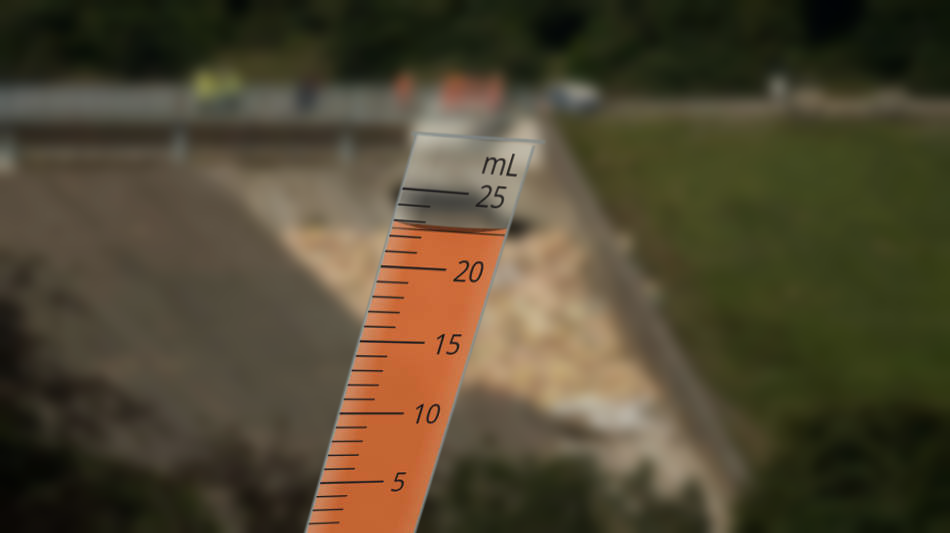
22.5 mL
